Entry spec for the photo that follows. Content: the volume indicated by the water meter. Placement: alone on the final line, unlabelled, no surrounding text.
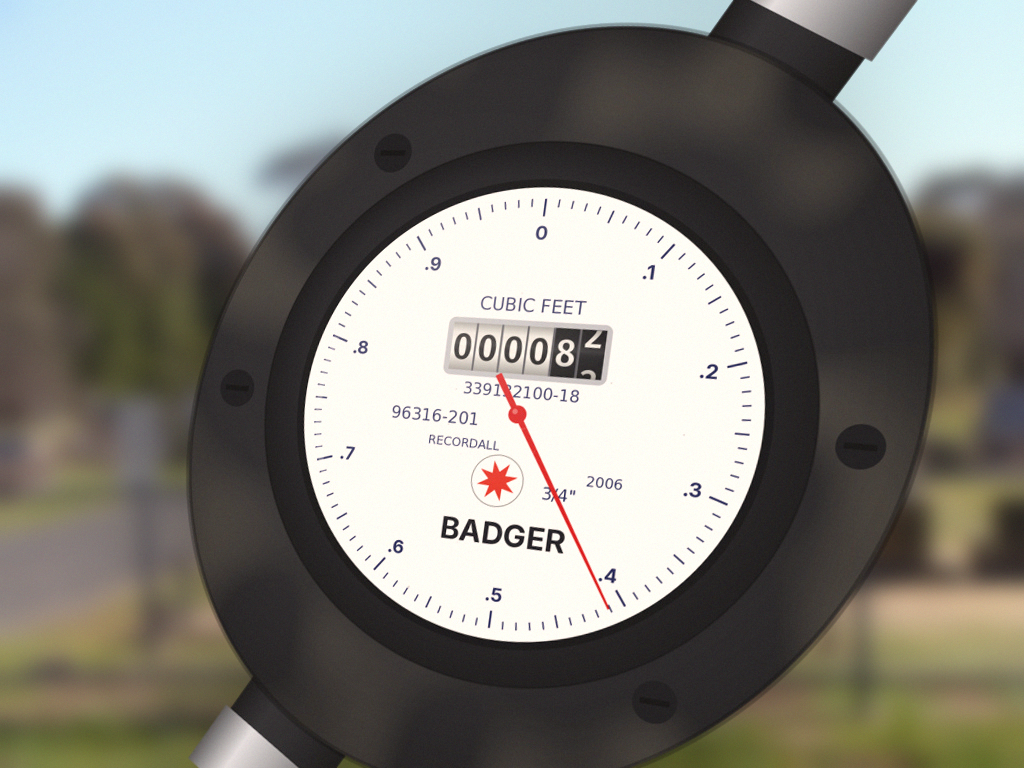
82.41 ft³
